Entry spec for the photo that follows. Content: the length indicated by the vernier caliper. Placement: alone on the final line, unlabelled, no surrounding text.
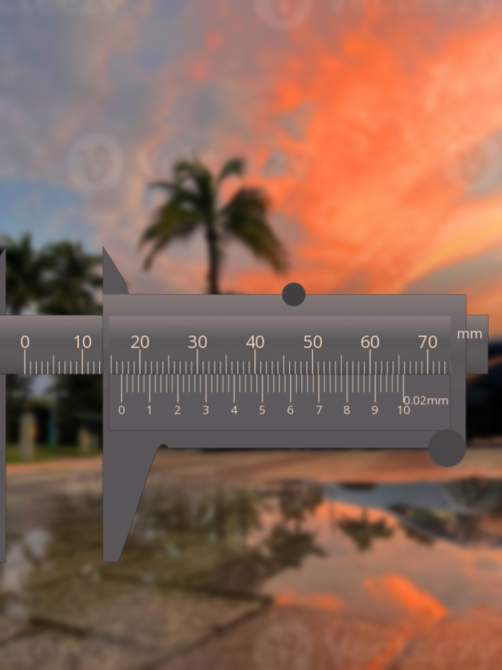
16.8 mm
